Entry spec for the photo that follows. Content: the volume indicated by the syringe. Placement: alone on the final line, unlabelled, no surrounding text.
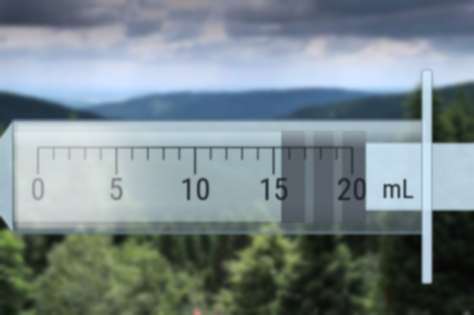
15.5 mL
